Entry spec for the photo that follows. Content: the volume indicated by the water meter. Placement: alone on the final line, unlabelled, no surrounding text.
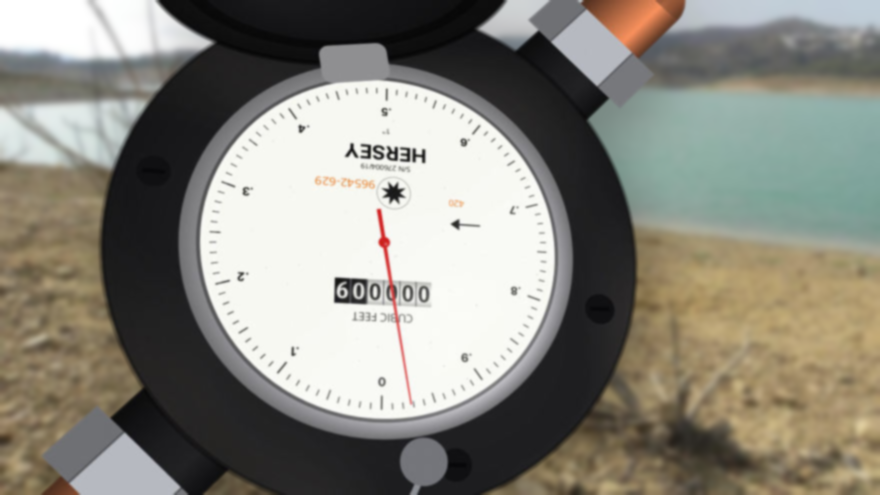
8.97 ft³
